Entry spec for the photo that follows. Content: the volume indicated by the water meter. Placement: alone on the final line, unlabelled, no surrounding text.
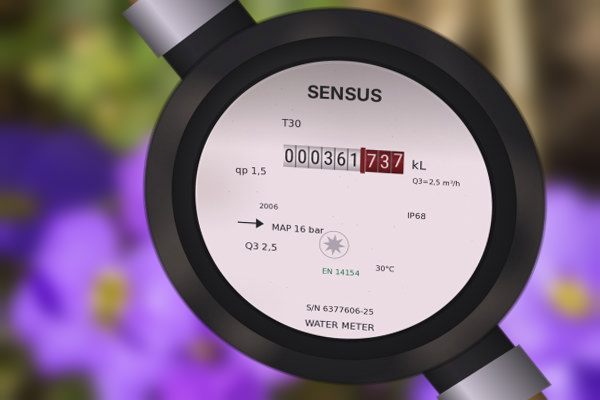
361.737 kL
